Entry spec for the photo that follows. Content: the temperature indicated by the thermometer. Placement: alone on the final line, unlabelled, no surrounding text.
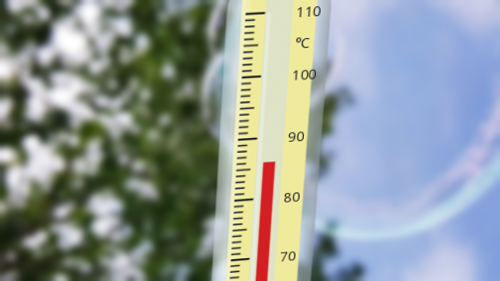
86 °C
